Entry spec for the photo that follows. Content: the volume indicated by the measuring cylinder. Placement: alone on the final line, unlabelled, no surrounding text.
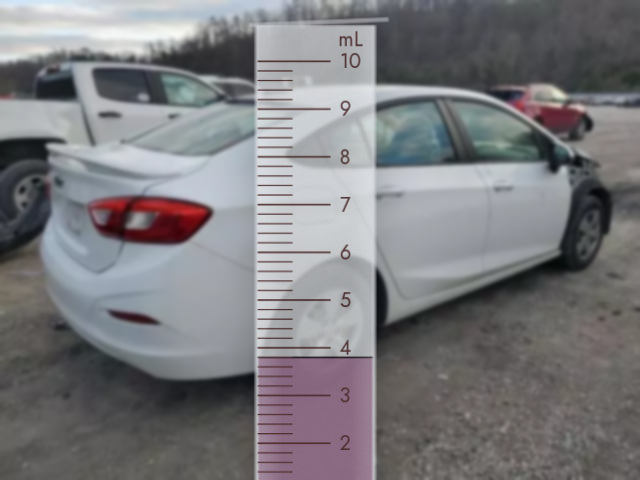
3.8 mL
